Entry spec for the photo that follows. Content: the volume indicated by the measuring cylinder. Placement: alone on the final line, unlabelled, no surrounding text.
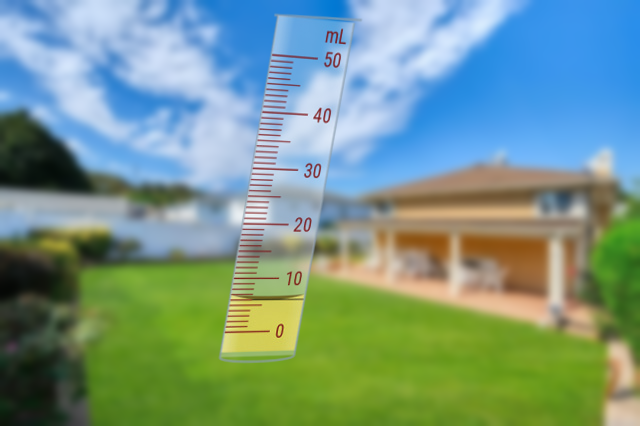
6 mL
